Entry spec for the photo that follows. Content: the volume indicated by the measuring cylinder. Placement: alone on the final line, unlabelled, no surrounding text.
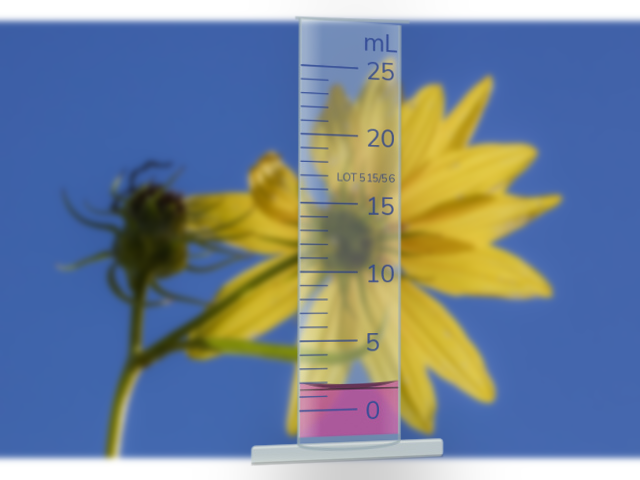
1.5 mL
